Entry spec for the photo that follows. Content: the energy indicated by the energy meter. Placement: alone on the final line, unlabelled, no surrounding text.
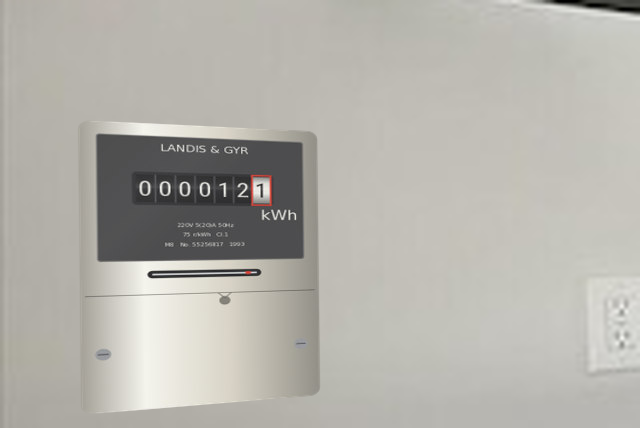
12.1 kWh
